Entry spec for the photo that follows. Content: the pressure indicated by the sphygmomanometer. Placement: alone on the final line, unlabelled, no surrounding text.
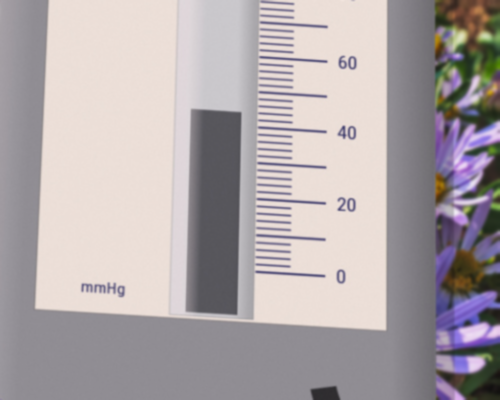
44 mmHg
